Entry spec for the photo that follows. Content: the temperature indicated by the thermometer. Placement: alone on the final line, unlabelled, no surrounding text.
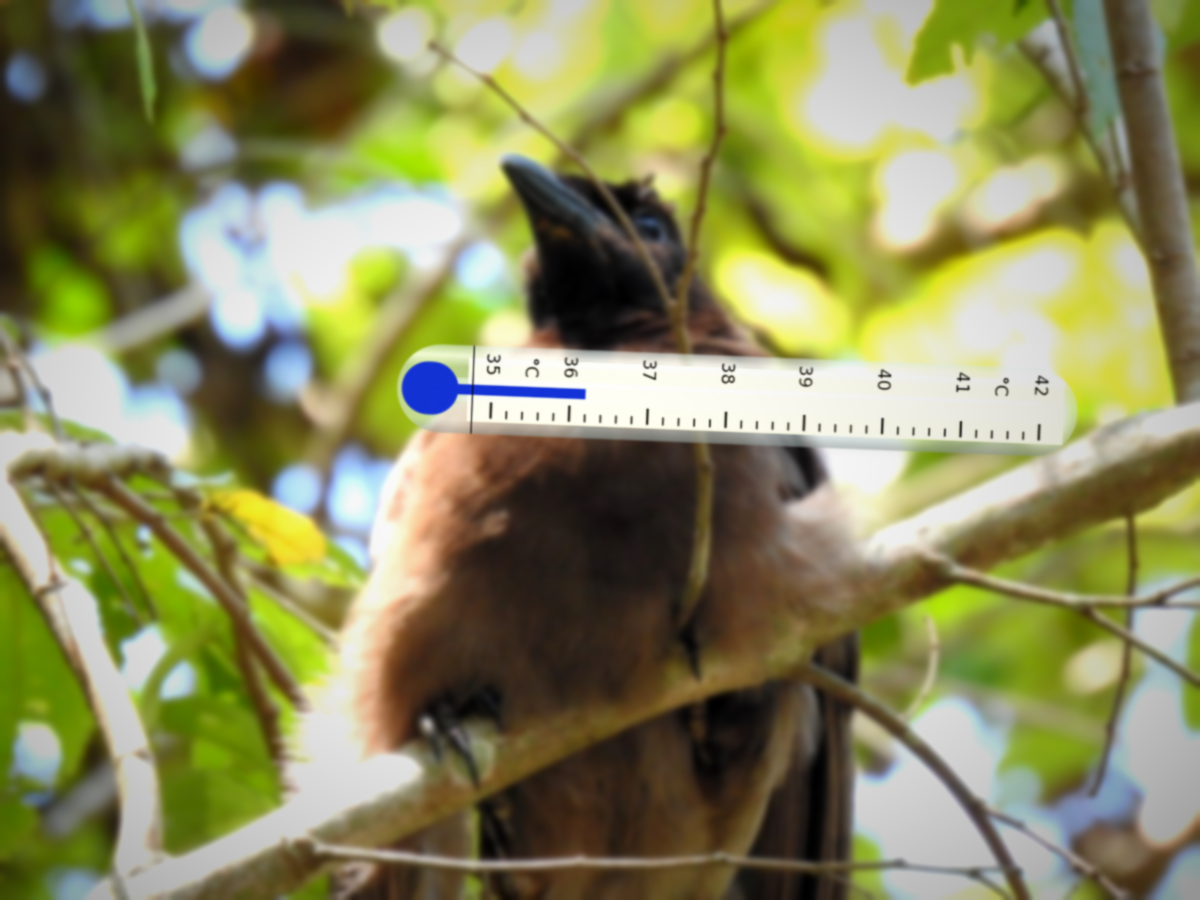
36.2 °C
